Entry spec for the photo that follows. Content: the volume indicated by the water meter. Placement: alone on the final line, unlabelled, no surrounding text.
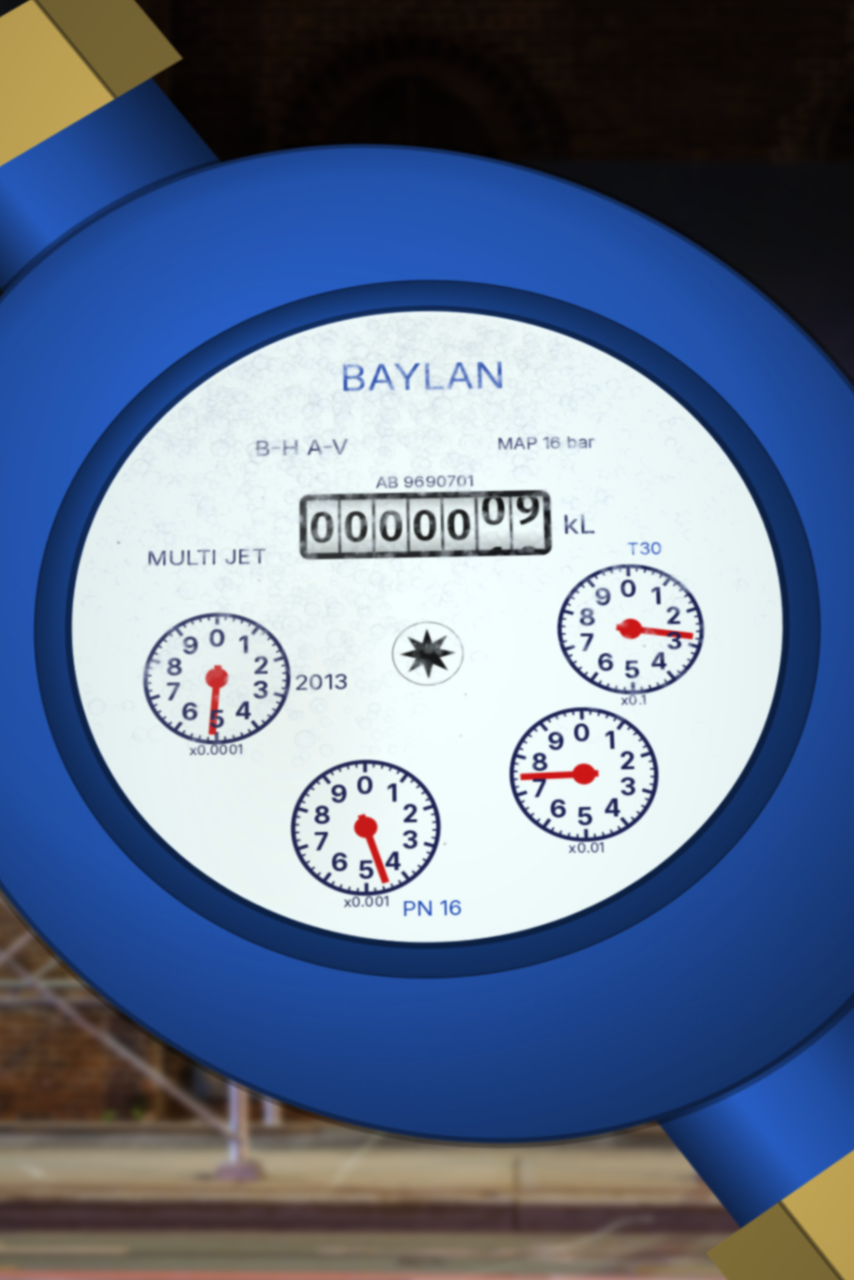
9.2745 kL
